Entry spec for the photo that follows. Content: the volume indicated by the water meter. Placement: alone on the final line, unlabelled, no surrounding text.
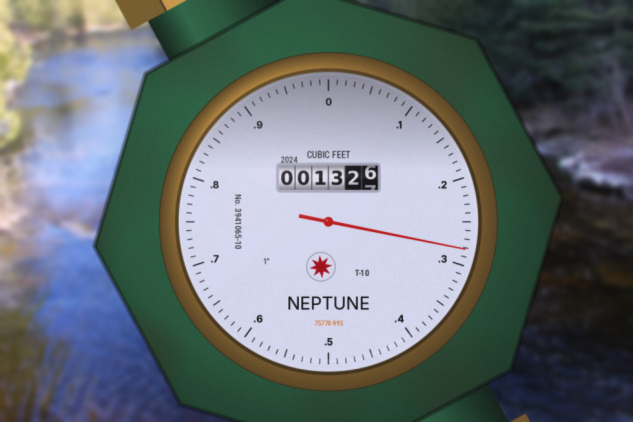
1326.28 ft³
